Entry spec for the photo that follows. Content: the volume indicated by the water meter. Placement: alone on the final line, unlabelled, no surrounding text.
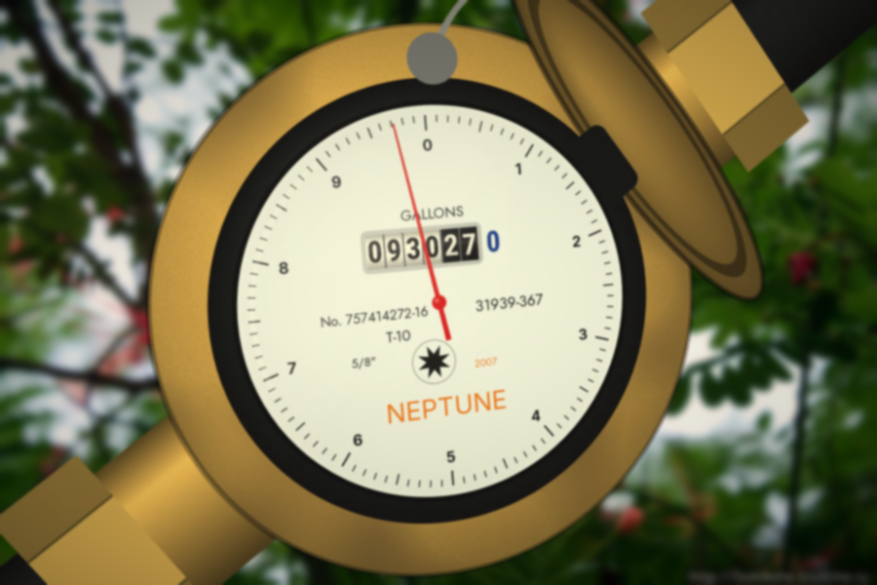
930269.7 gal
